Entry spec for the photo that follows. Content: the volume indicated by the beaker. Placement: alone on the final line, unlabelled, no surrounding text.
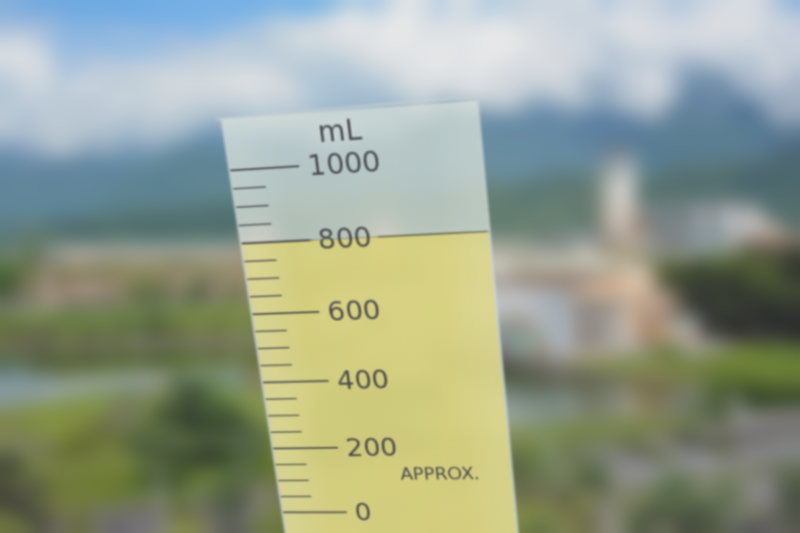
800 mL
